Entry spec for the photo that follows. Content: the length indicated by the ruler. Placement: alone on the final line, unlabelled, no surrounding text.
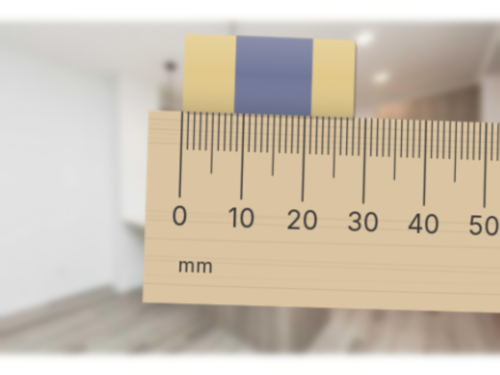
28 mm
